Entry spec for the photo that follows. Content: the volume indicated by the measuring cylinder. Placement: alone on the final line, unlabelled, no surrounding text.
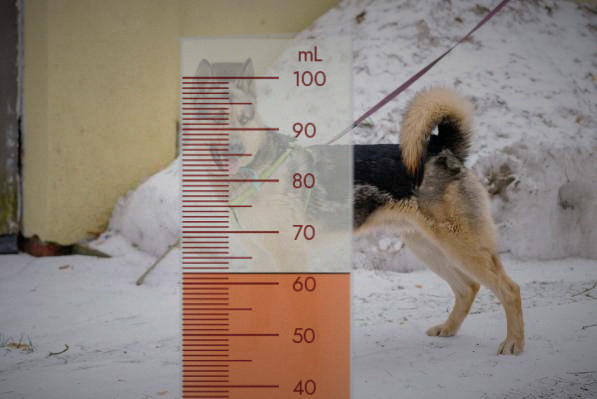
62 mL
